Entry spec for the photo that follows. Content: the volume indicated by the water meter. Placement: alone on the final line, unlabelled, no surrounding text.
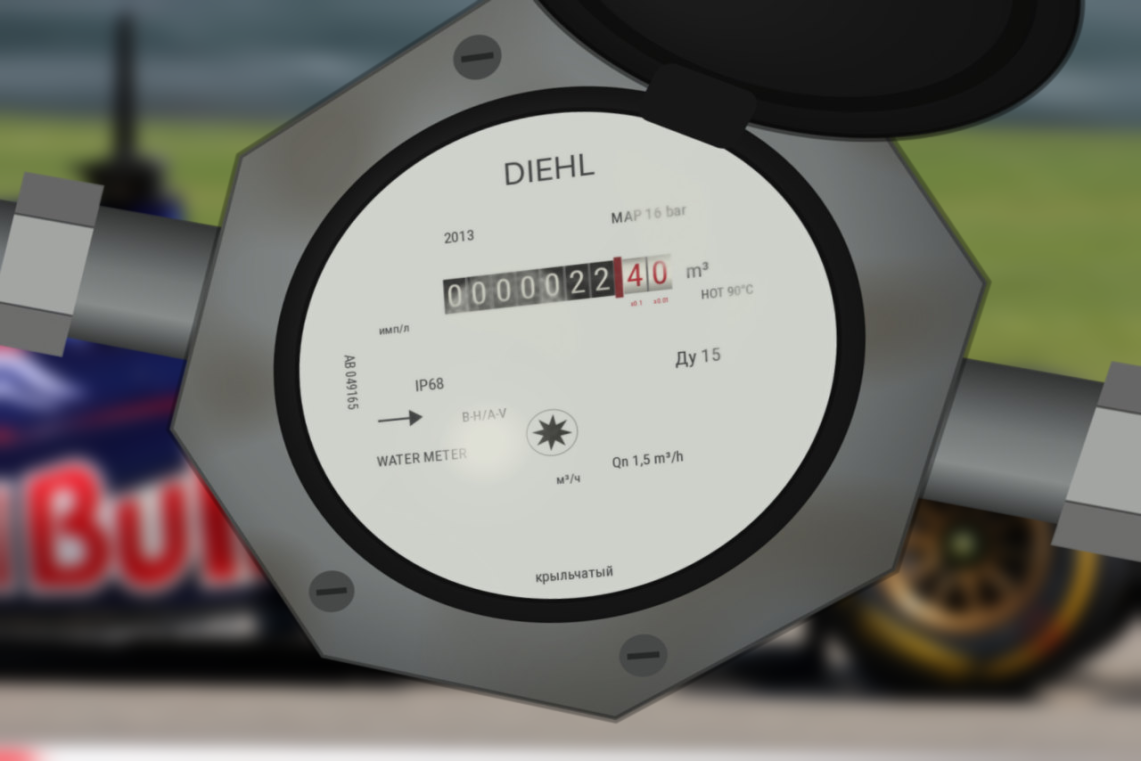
22.40 m³
